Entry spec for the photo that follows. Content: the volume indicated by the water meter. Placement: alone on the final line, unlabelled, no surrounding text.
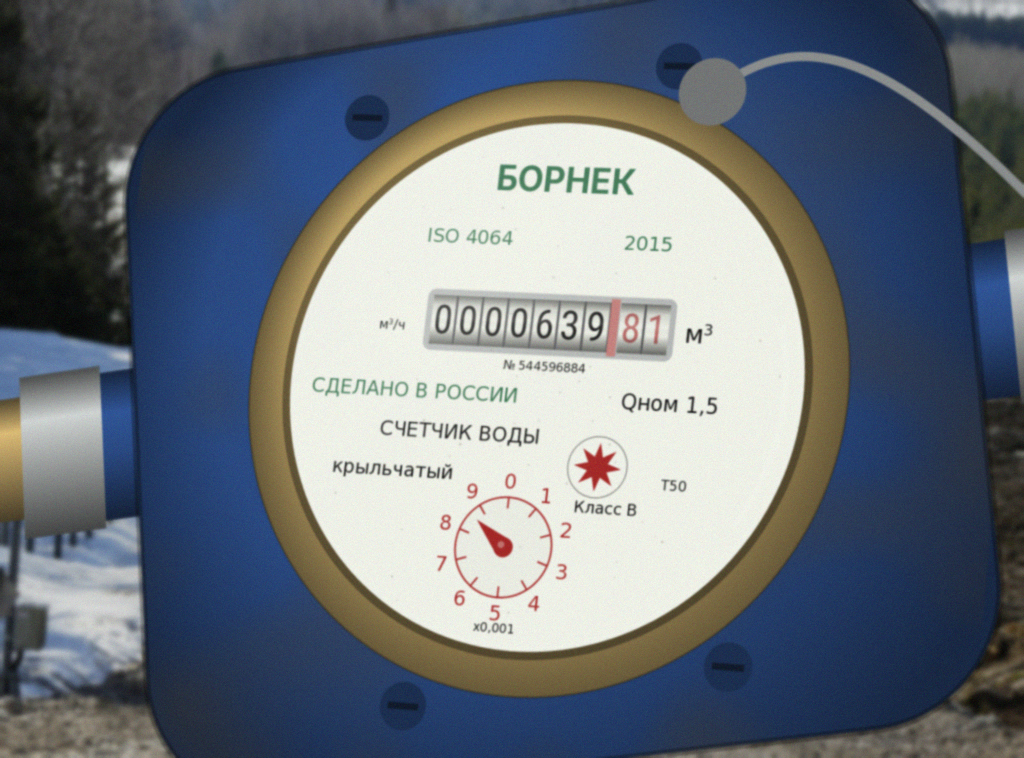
639.818 m³
